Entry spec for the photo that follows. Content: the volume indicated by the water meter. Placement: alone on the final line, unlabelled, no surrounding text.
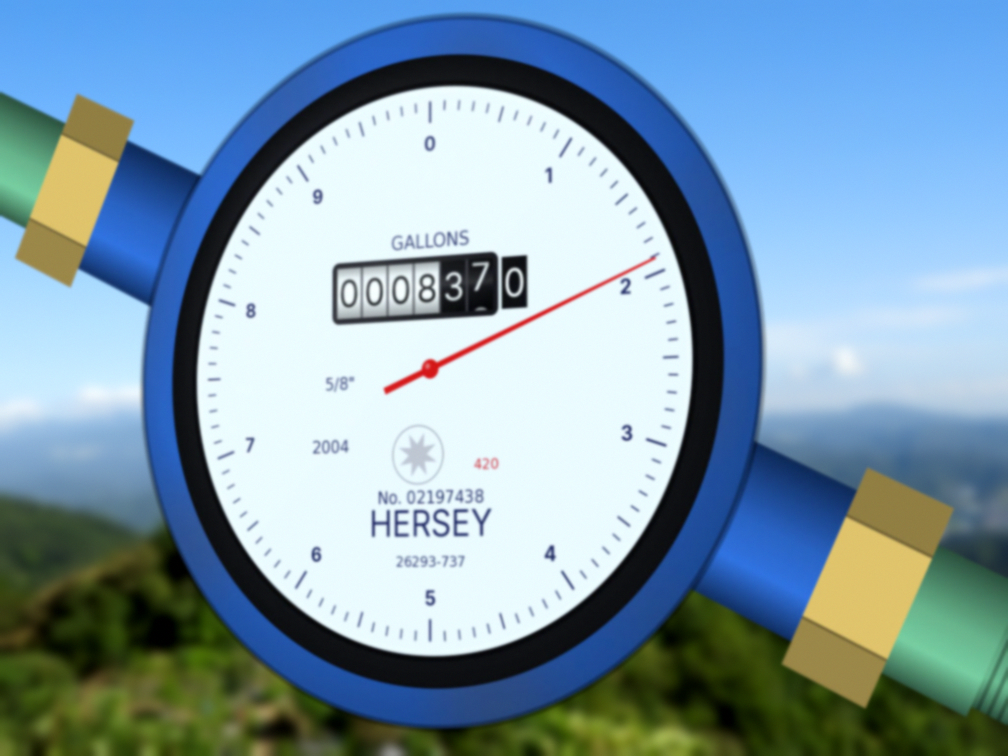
8371.9 gal
